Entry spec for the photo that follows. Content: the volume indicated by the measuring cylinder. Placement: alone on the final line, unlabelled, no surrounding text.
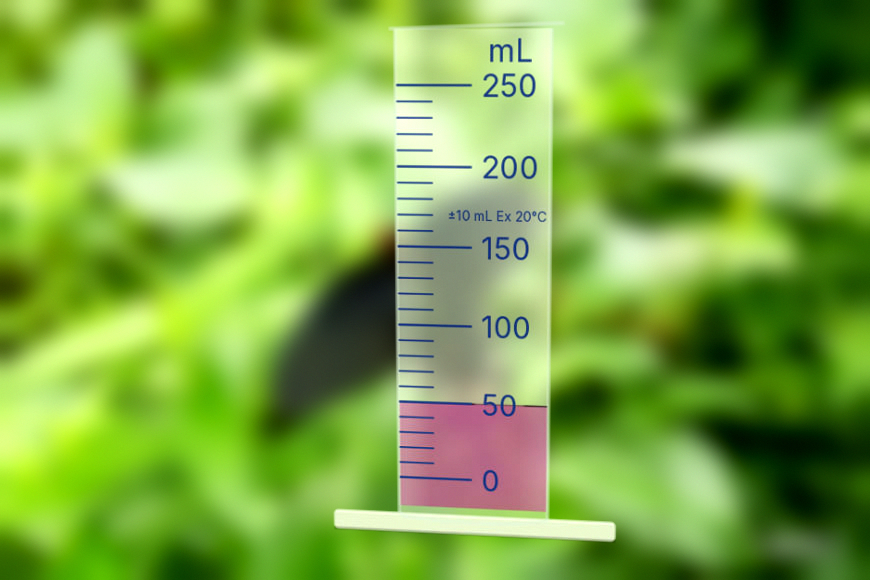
50 mL
